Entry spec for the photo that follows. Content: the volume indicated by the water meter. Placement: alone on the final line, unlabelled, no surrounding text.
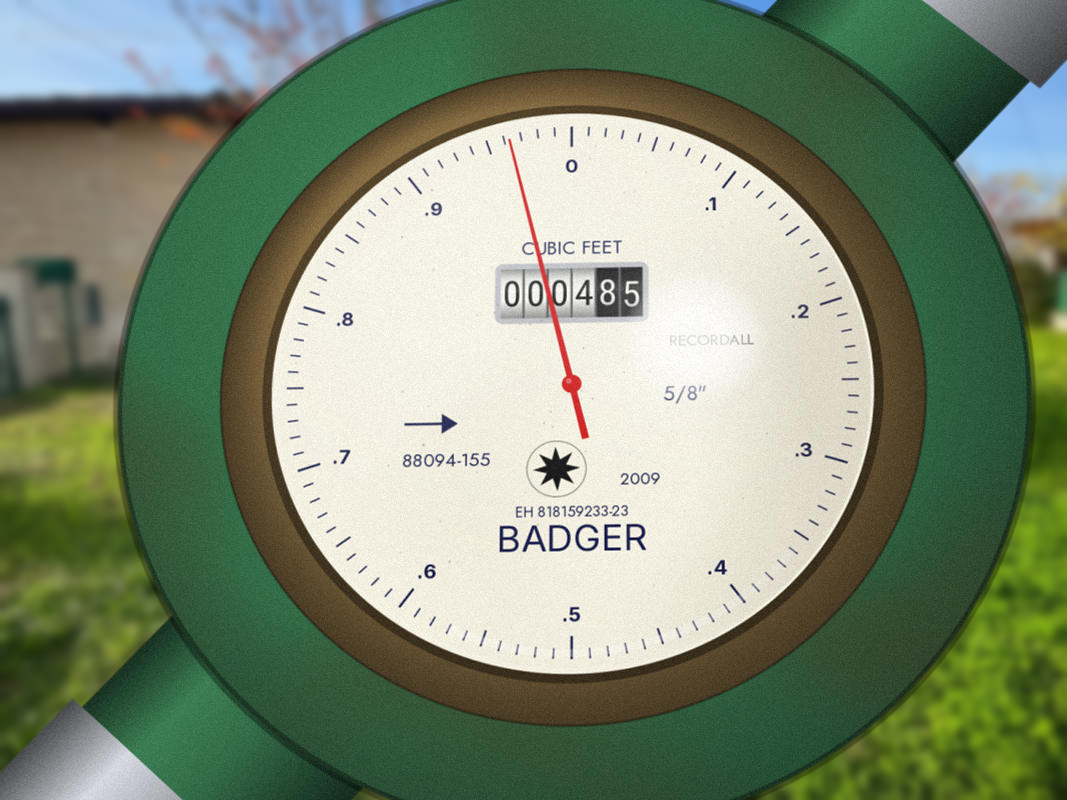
484.96 ft³
